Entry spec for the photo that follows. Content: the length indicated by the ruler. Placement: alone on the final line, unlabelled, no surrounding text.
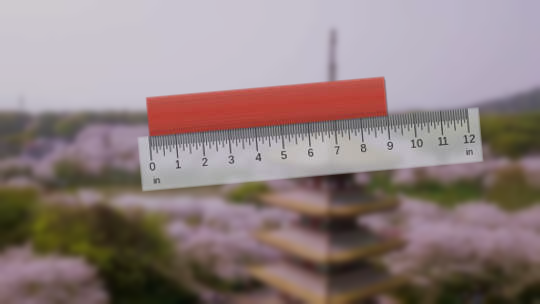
9 in
